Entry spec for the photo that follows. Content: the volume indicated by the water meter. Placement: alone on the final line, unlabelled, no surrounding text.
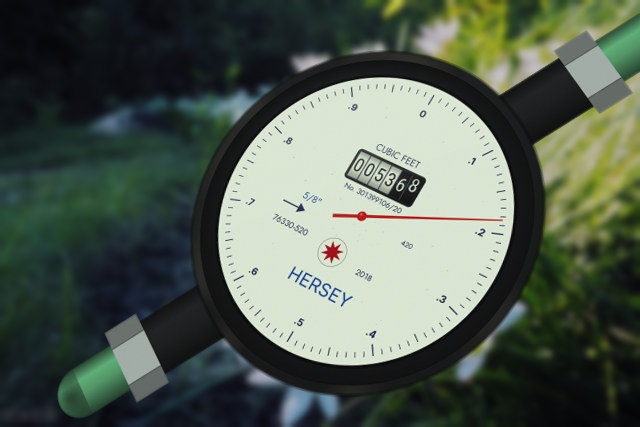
5368.18 ft³
